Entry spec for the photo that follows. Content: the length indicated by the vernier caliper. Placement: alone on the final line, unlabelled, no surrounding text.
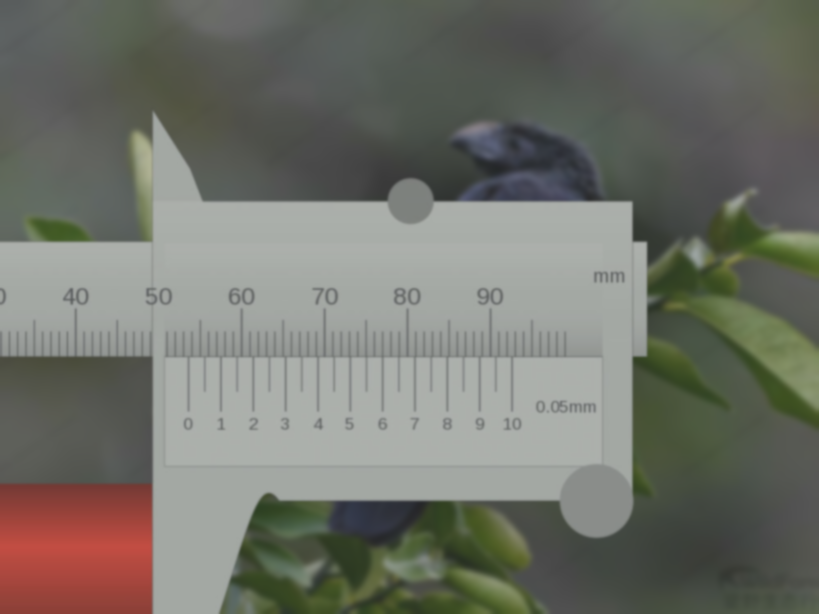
53.6 mm
